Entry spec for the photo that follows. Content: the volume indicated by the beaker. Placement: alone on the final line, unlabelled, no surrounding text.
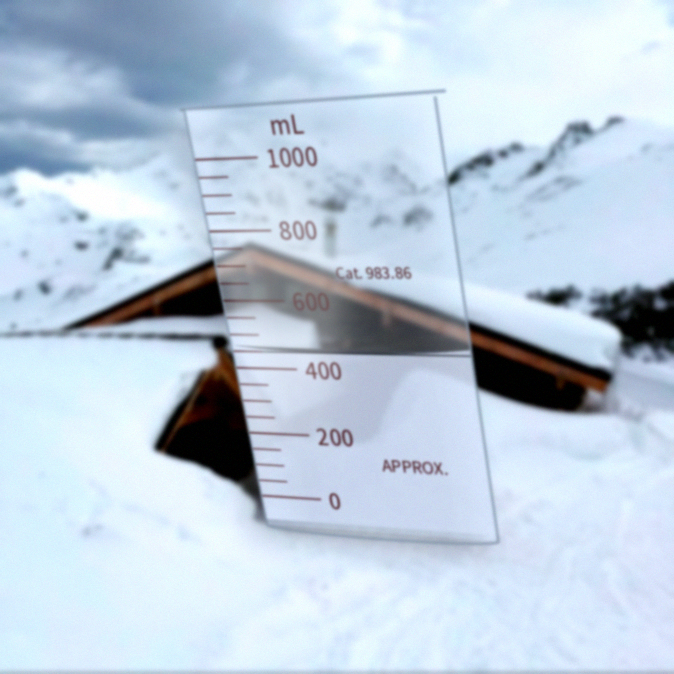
450 mL
